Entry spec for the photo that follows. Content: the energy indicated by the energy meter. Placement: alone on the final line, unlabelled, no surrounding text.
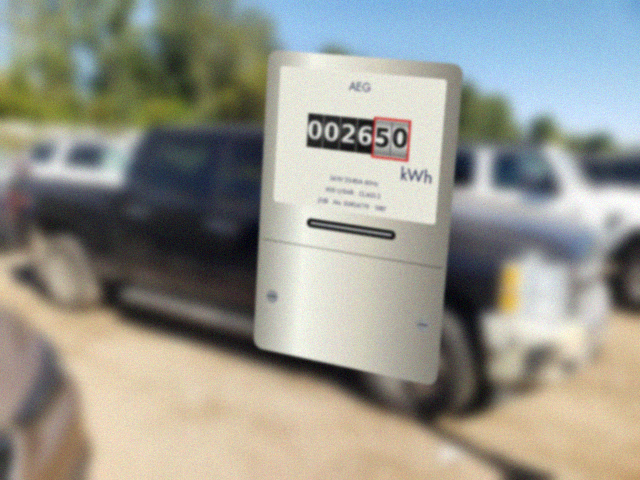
26.50 kWh
